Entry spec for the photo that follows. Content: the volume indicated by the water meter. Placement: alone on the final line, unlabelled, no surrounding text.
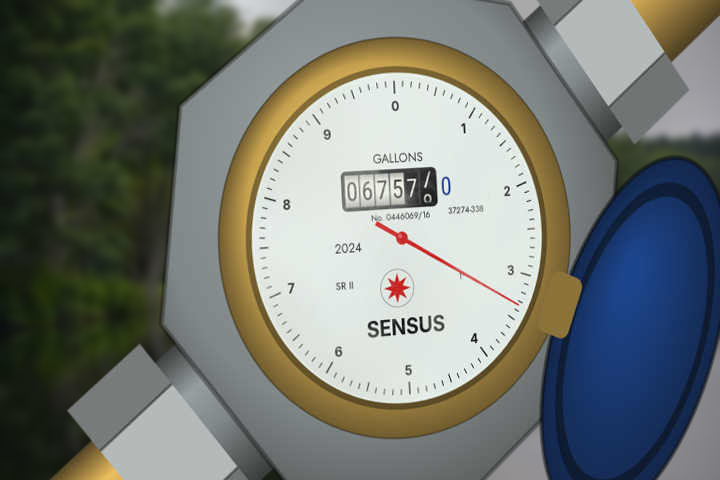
675773.3 gal
